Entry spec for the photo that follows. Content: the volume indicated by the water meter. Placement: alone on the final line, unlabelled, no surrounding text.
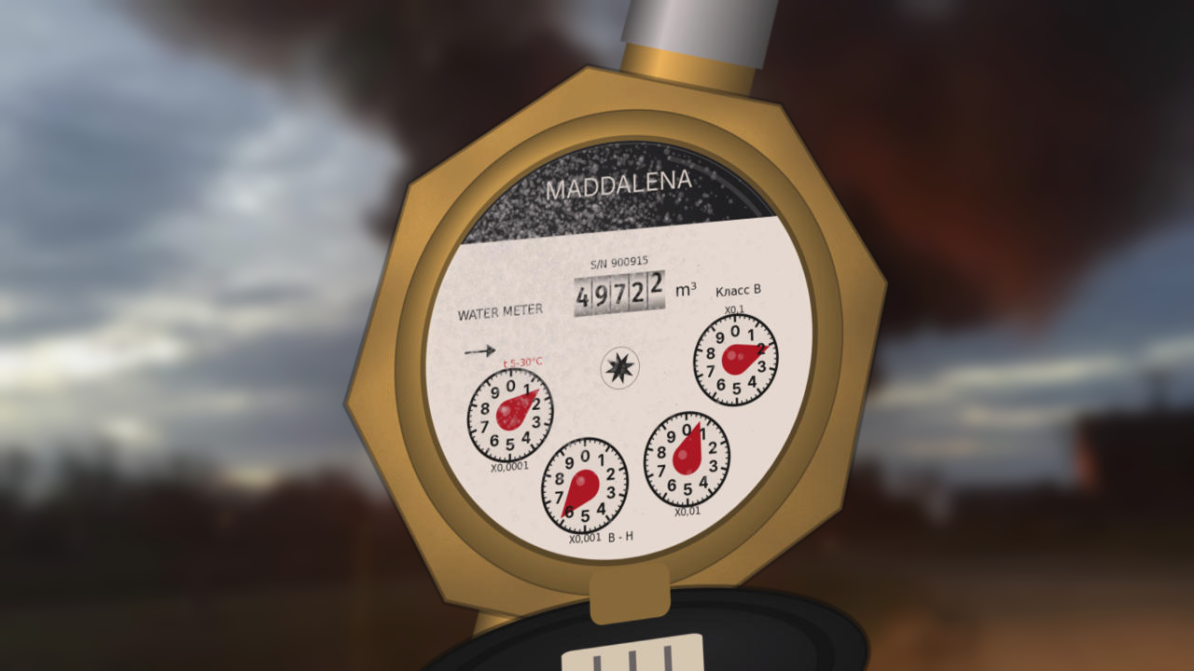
49722.2061 m³
